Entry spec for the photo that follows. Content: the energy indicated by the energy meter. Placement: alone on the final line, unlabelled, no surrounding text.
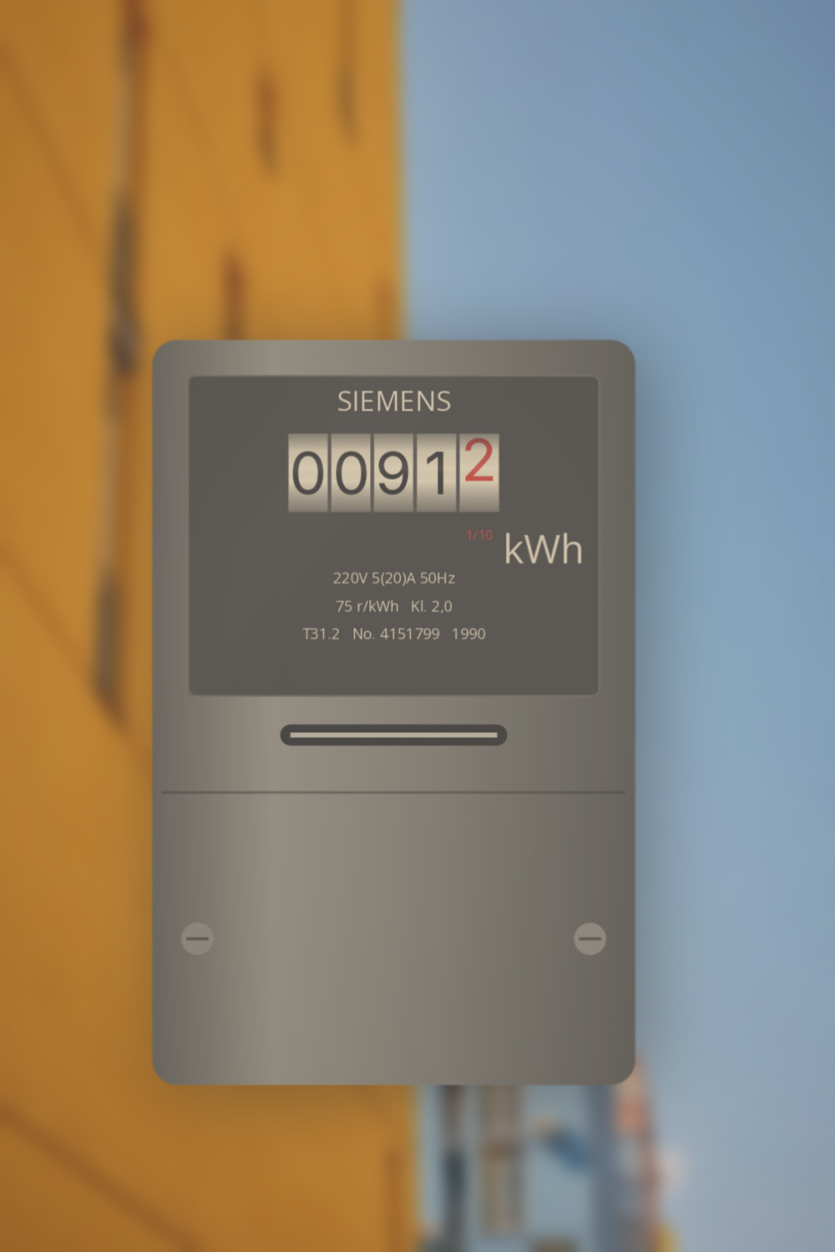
91.2 kWh
